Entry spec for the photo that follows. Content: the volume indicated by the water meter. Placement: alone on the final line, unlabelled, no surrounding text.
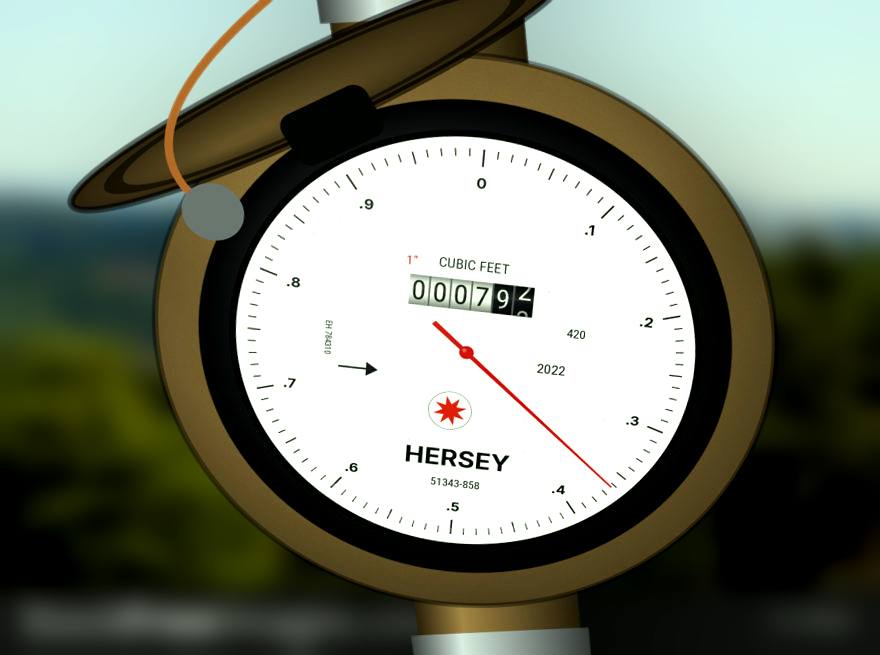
792.36 ft³
